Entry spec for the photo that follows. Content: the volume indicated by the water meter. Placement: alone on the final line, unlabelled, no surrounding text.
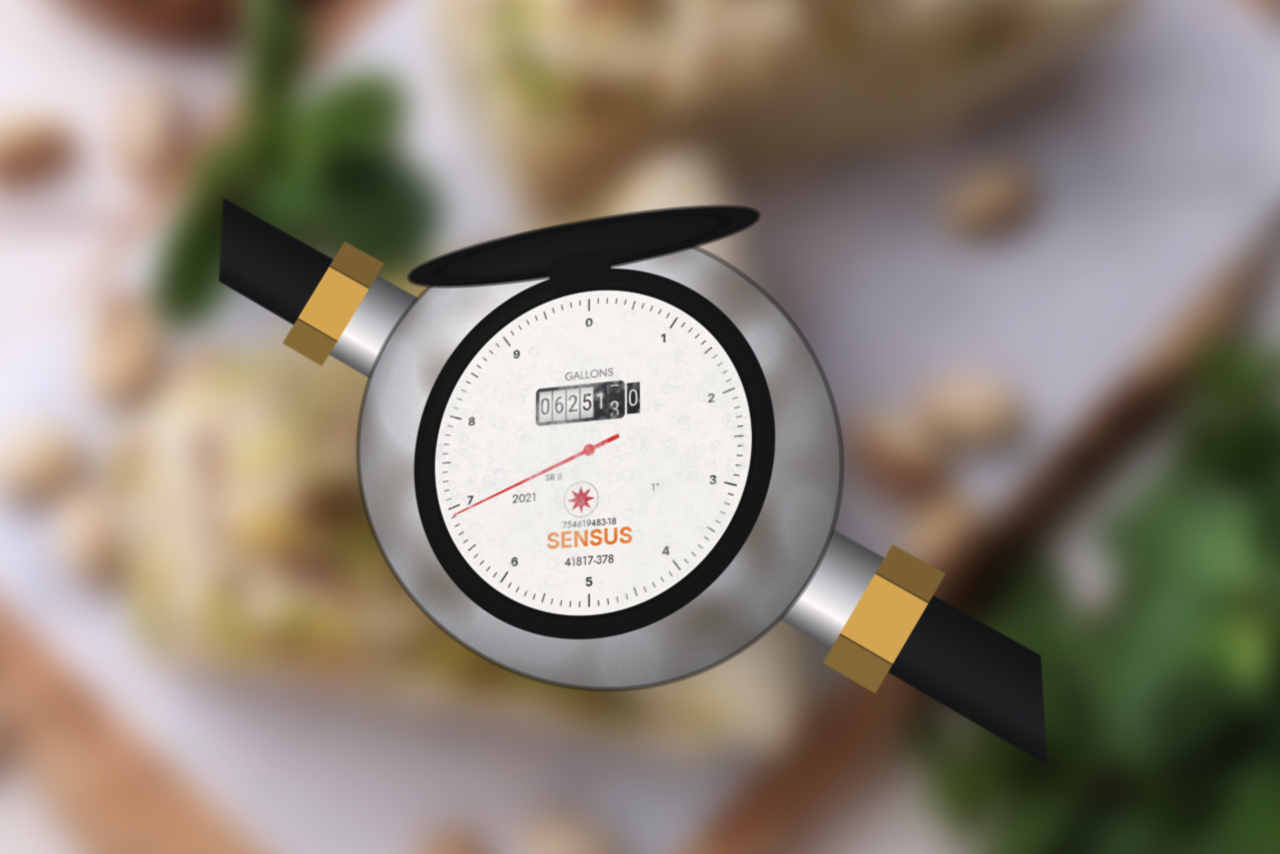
625126.9 gal
